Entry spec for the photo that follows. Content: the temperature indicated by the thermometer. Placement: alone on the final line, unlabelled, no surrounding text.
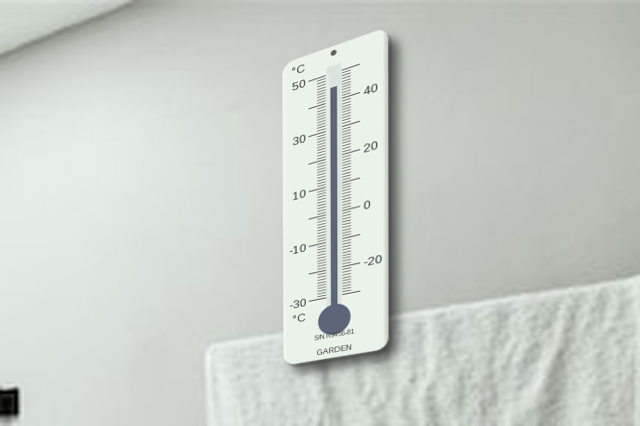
45 °C
